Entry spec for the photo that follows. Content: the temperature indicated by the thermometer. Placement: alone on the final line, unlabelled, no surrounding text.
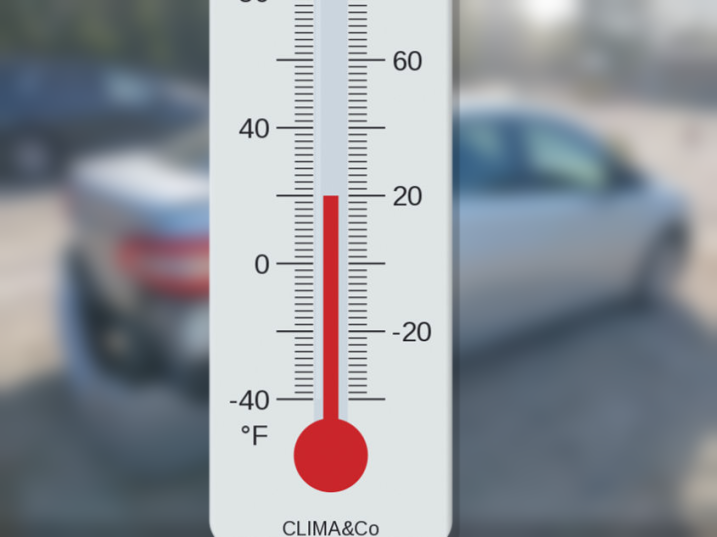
20 °F
